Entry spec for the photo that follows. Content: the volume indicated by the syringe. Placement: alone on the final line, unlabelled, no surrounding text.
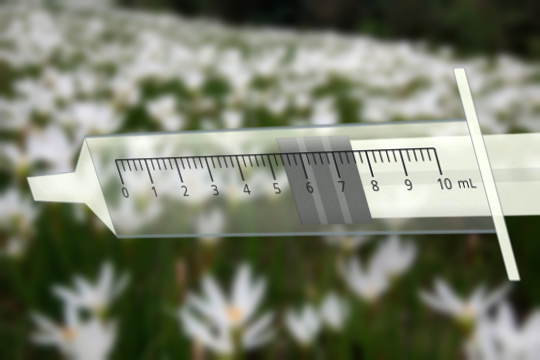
5.4 mL
